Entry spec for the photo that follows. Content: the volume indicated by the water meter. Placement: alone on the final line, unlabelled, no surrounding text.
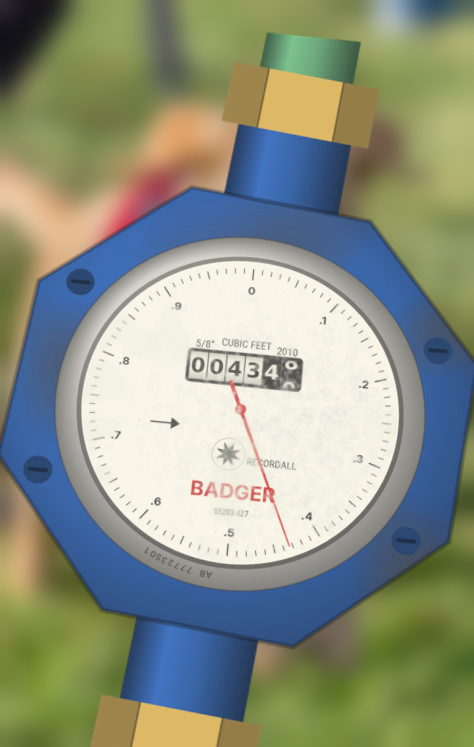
4348.43 ft³
